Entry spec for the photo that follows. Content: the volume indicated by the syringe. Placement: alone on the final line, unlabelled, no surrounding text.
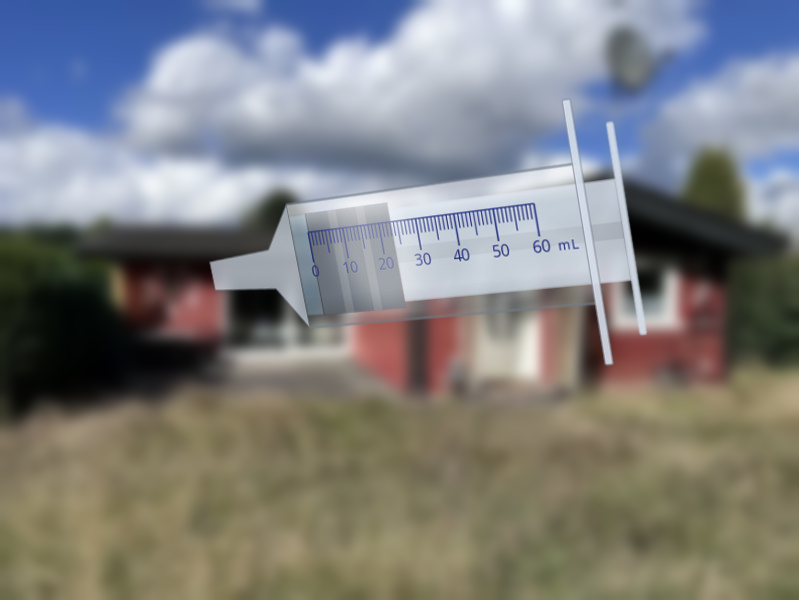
0 mL
